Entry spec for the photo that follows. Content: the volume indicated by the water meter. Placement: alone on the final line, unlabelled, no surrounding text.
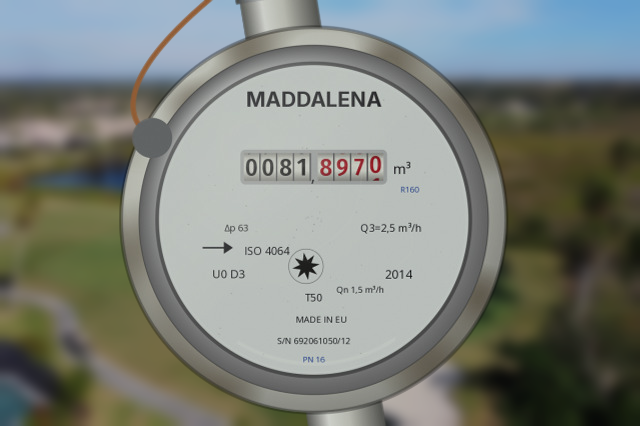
81.8970 m³
